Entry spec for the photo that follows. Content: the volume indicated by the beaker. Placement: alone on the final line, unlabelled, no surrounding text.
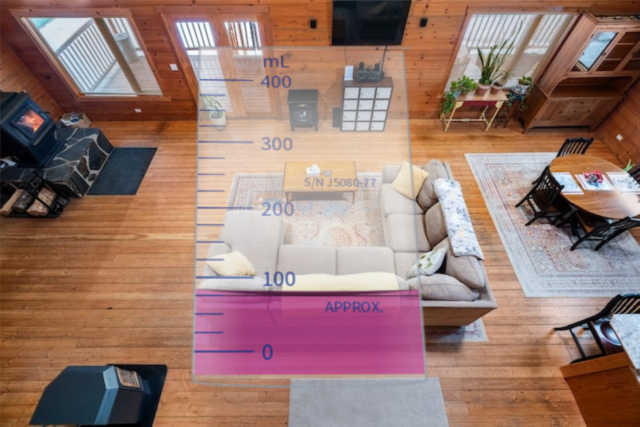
75 mL
